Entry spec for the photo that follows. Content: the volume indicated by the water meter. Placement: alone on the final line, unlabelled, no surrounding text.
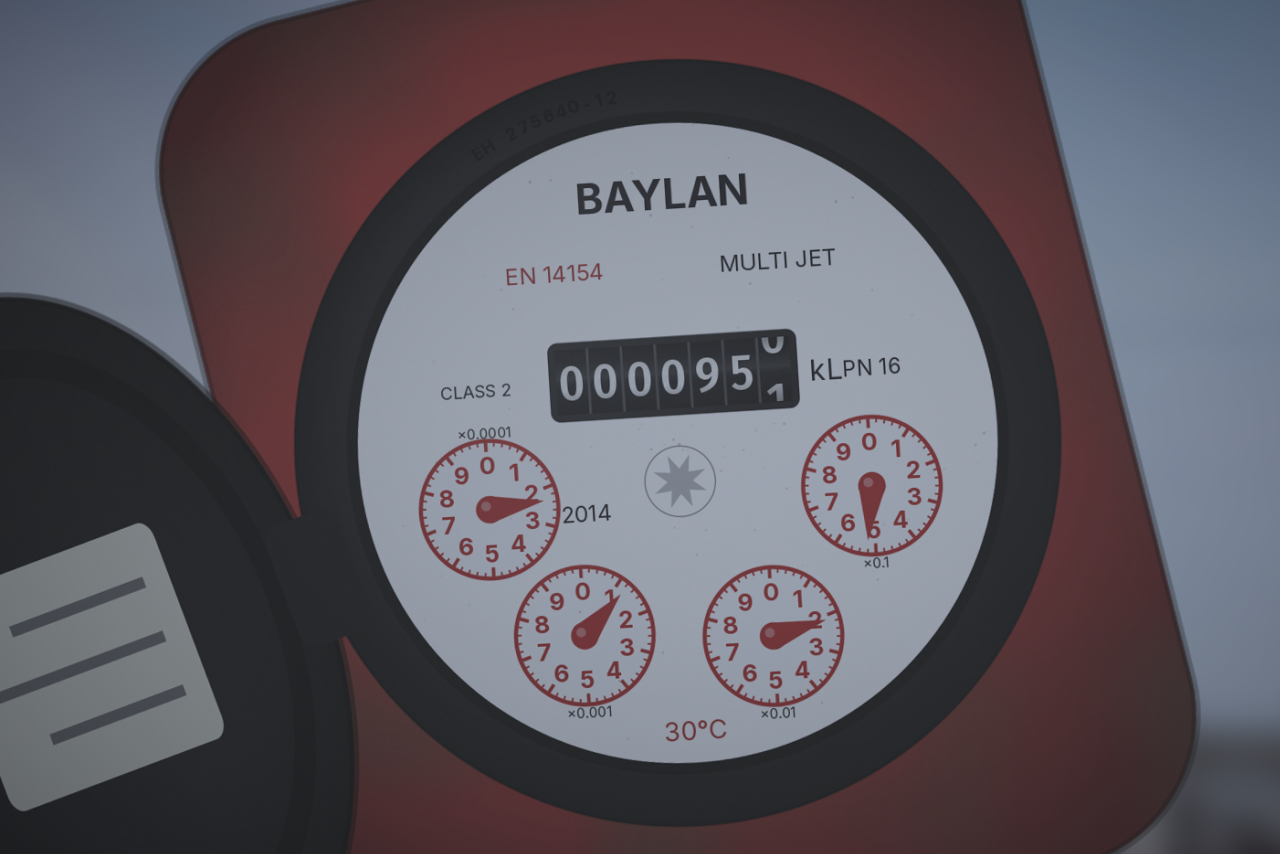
950.5212 kL
